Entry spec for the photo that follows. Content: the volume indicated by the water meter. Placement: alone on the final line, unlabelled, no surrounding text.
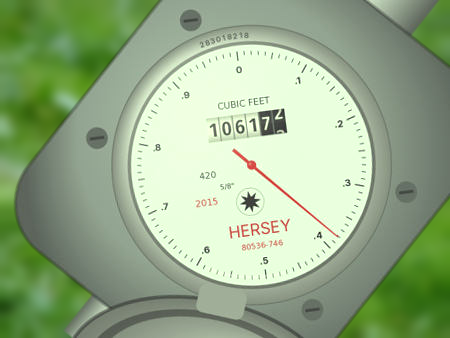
106172.38 ft³
